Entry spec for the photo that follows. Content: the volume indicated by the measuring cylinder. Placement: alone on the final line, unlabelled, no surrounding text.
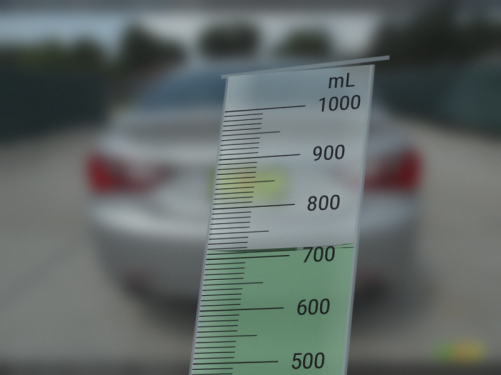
710 mL
